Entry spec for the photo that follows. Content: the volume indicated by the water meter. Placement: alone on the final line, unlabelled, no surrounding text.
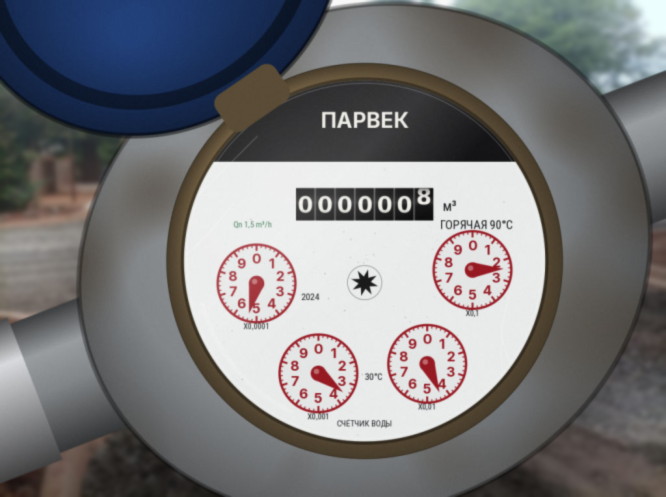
8.2435 m³
